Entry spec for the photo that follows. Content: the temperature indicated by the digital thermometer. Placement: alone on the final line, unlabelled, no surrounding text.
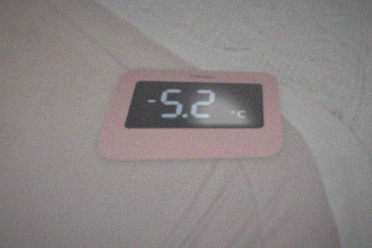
-5.2 °C
